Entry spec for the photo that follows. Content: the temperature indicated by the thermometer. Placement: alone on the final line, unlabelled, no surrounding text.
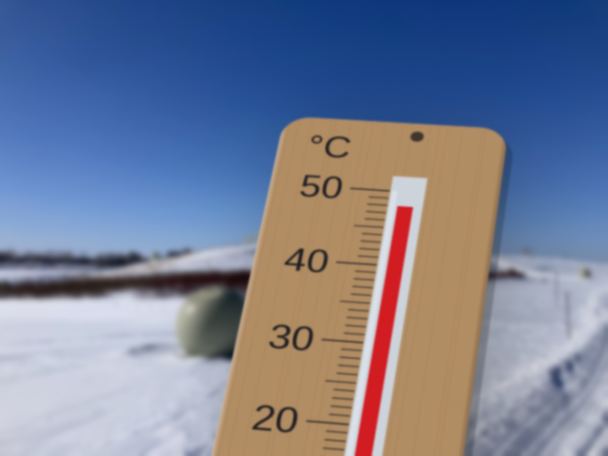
48 °C
